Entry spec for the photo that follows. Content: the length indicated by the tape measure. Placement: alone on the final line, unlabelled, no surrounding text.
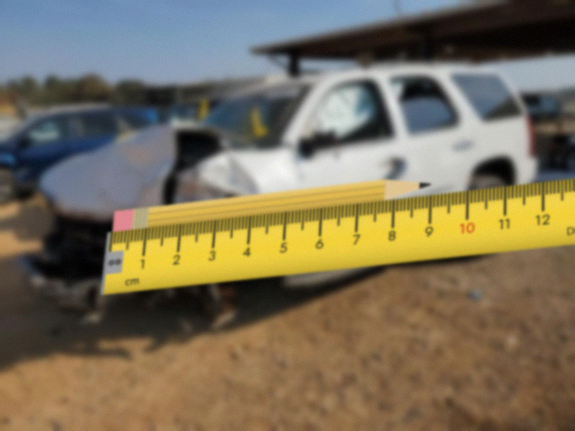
9 cm
